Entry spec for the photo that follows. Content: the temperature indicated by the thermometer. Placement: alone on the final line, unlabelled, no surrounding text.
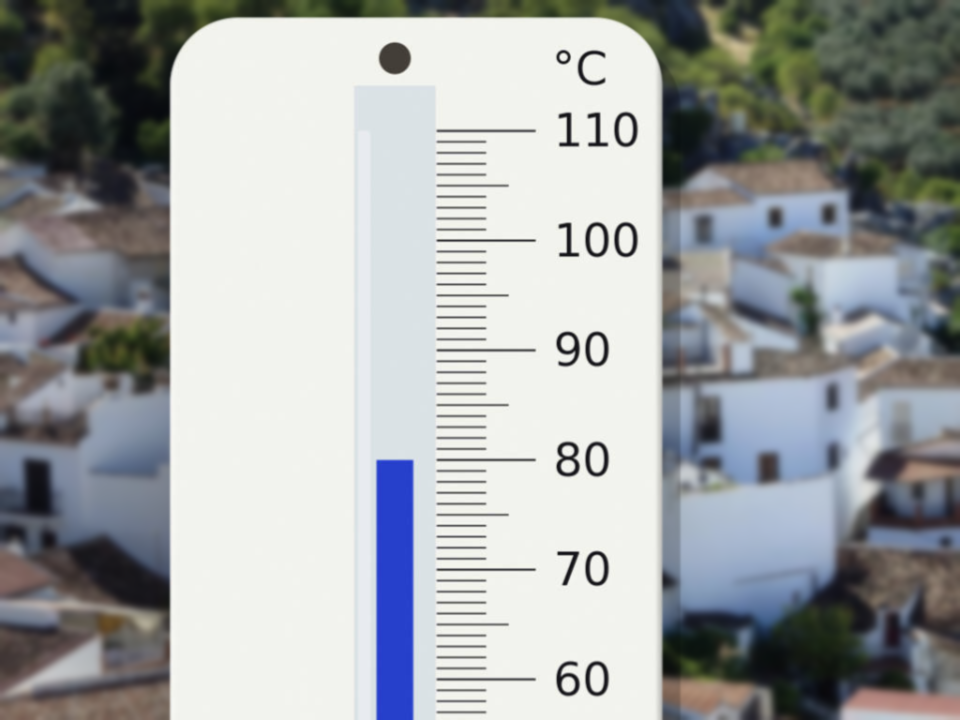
80 °C
